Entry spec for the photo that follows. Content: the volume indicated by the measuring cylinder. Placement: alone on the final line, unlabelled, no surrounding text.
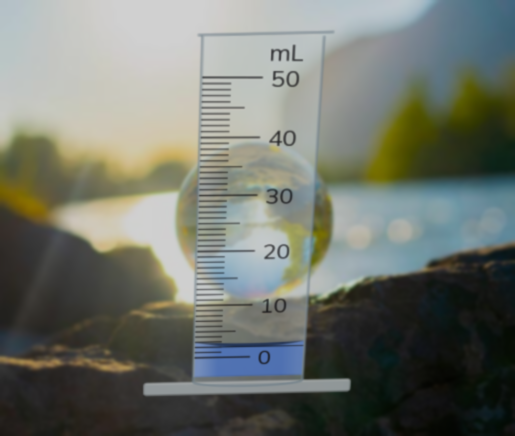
2 mL
